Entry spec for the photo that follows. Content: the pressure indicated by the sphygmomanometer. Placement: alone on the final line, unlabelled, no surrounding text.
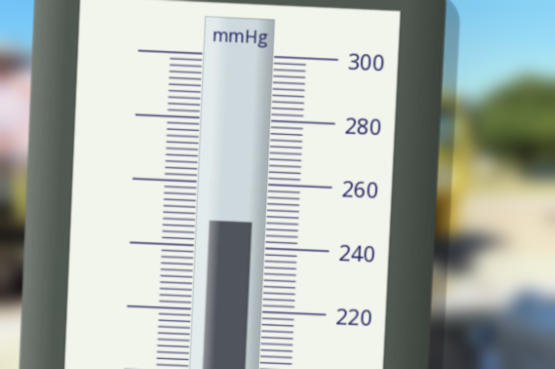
248 mmHg
